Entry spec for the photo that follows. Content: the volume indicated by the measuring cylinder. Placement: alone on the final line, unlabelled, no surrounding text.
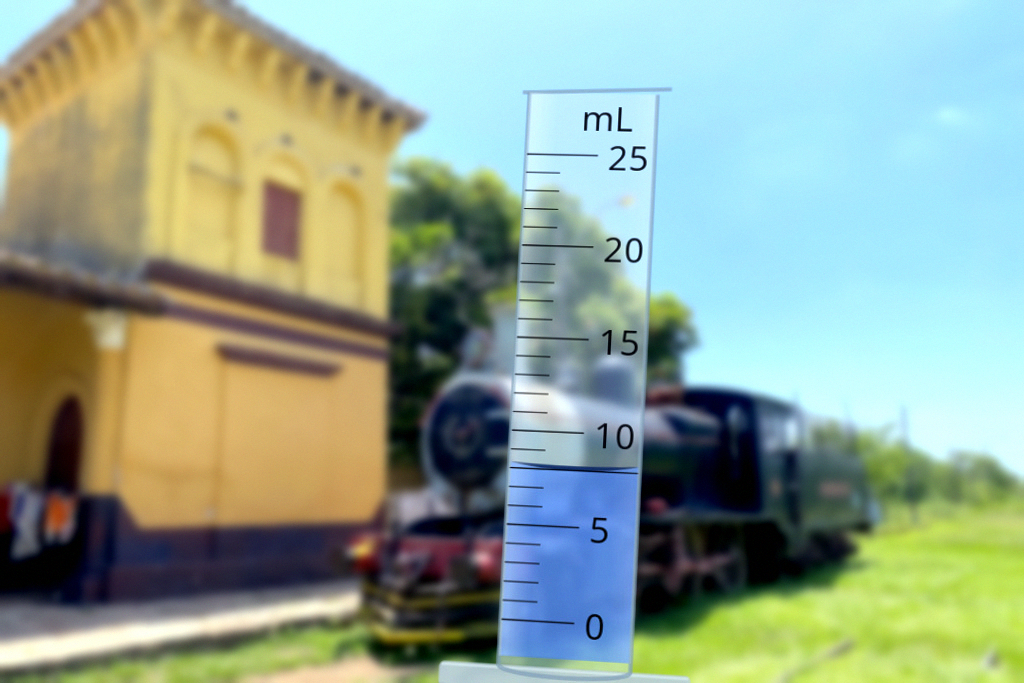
8 mL
